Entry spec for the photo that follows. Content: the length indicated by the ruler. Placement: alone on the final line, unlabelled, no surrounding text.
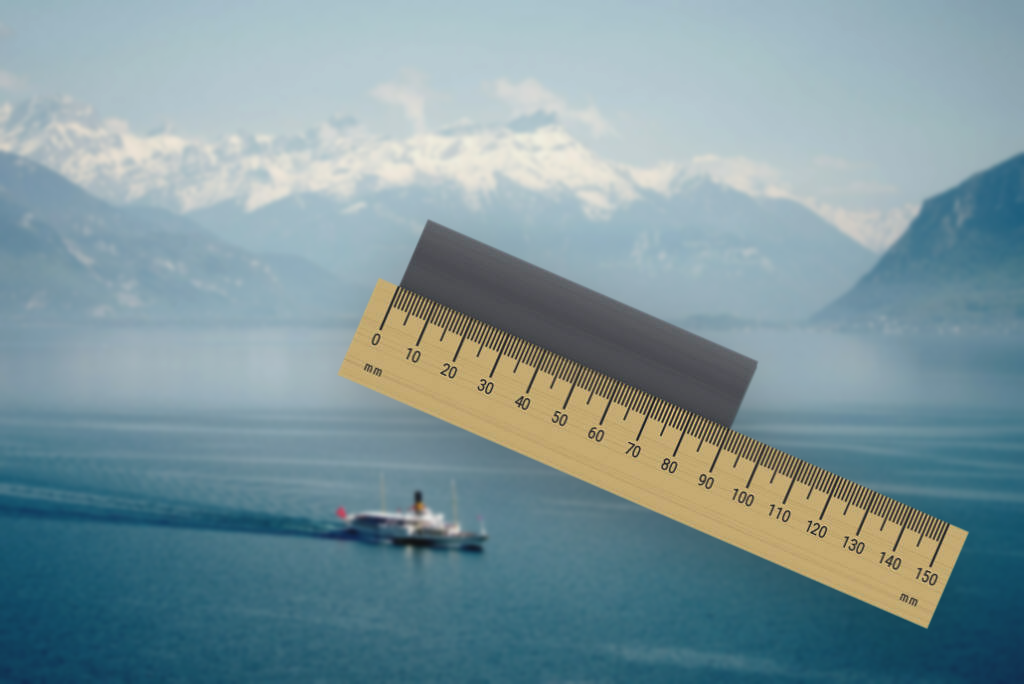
90 mm
